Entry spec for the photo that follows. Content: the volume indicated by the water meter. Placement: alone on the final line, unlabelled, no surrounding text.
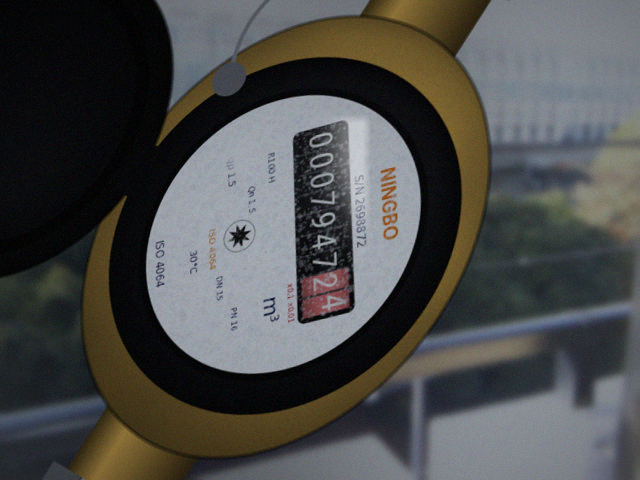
7947.24 m³
